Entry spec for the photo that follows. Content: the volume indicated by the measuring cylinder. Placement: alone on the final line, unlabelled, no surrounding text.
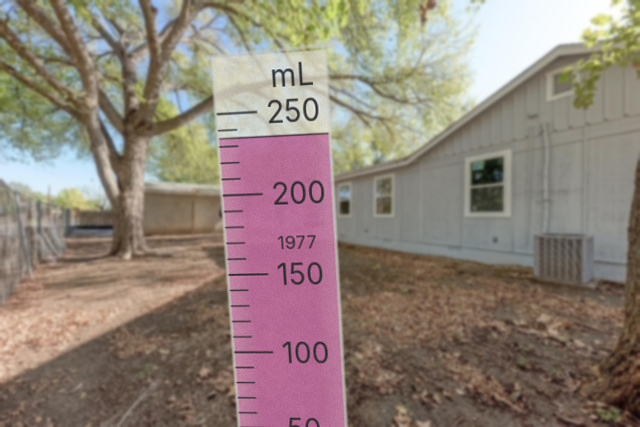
235 mL
